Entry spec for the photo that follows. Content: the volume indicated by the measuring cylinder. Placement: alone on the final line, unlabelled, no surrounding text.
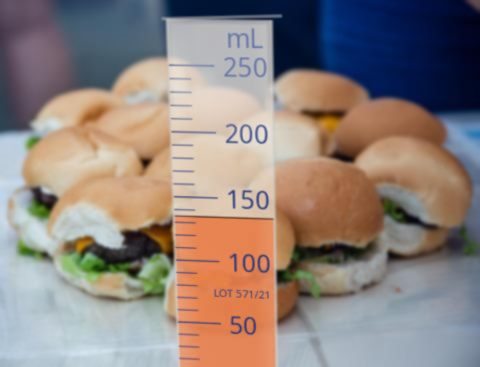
135 mL
